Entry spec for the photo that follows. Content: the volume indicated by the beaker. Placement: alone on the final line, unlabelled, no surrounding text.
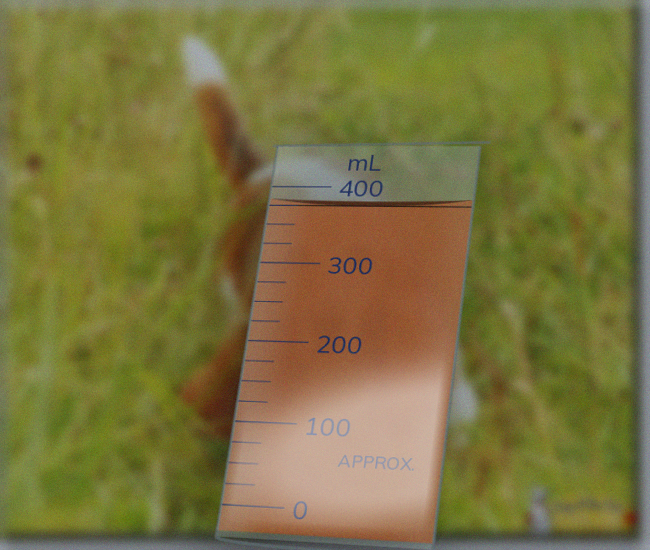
375 mL
